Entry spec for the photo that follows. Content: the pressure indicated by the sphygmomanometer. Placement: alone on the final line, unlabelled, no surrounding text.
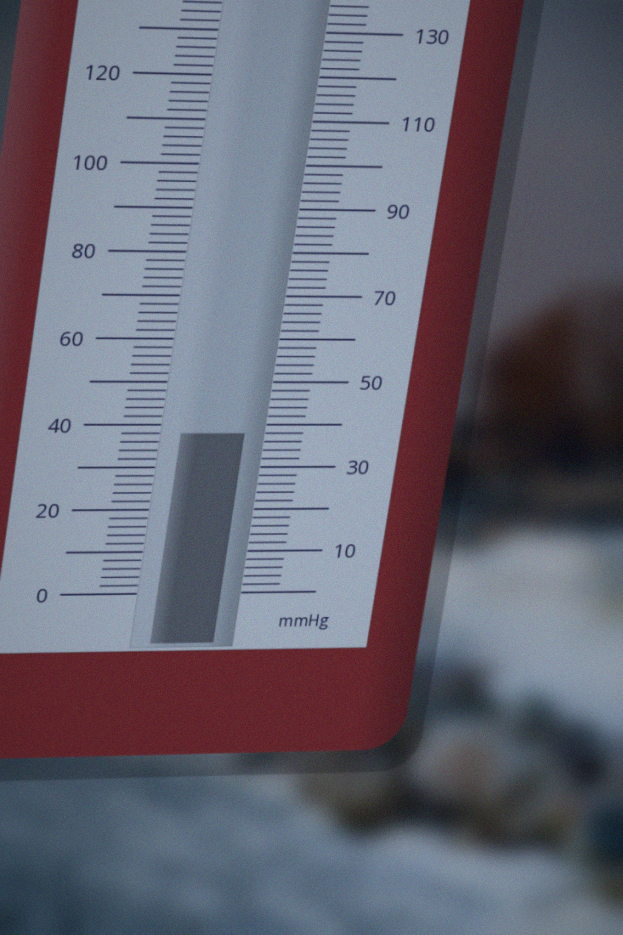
38 mmHg
